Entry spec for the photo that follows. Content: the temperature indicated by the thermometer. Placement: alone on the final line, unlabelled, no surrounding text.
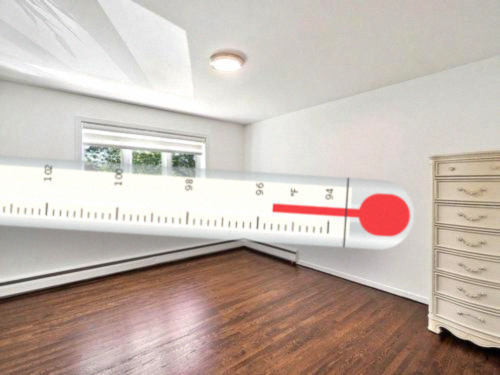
95.6 °F
